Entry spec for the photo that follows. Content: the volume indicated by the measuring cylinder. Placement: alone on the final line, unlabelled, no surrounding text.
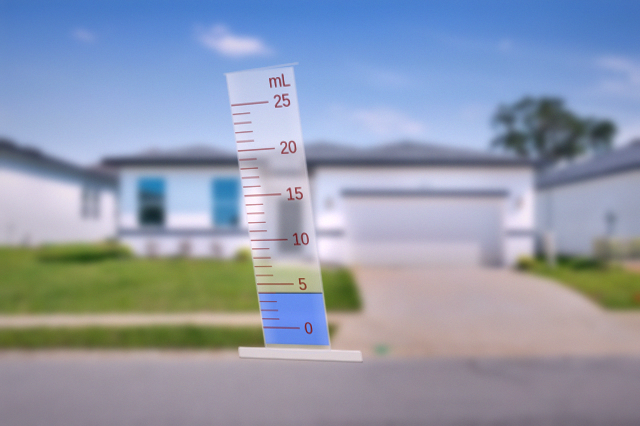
4 mL
